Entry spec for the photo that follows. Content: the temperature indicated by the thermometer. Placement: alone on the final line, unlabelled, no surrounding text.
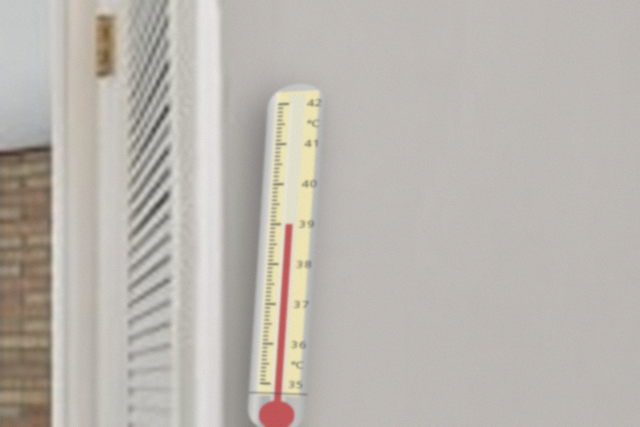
39 °C
